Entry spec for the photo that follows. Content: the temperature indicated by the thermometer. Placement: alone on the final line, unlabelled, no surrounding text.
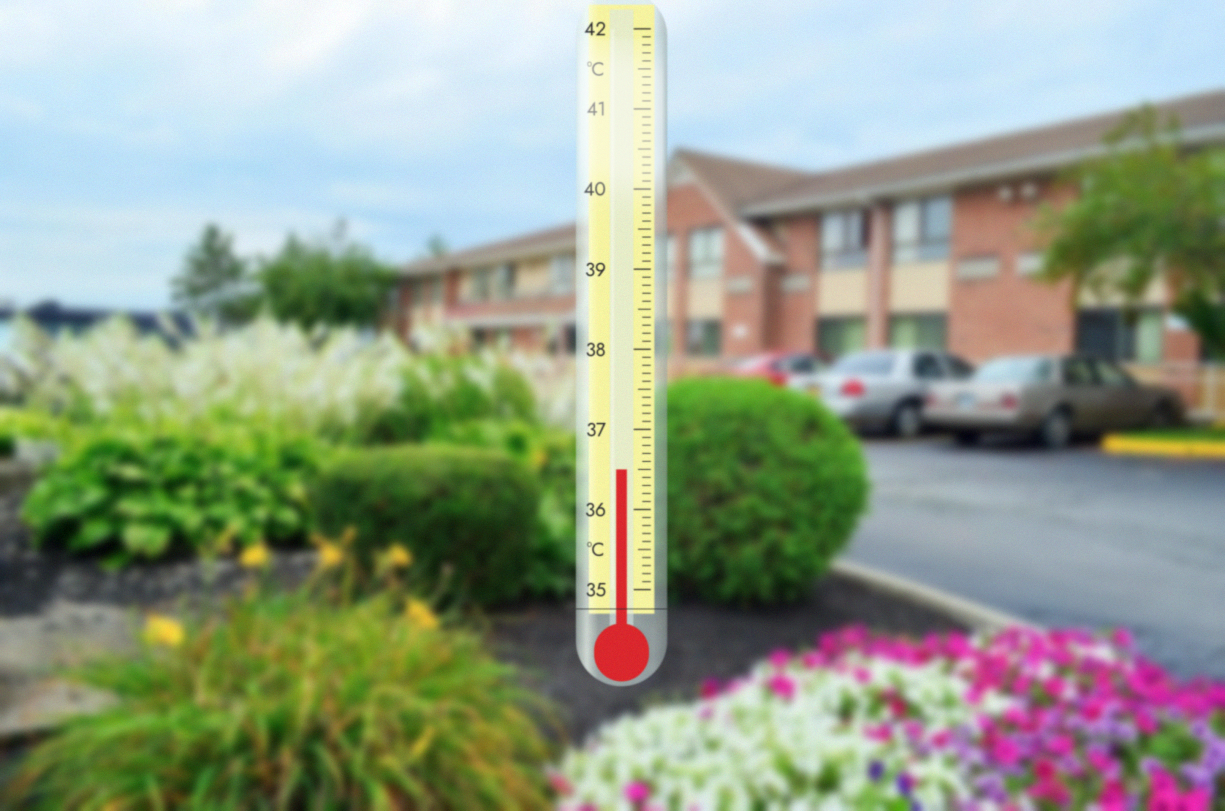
36.5 °C
